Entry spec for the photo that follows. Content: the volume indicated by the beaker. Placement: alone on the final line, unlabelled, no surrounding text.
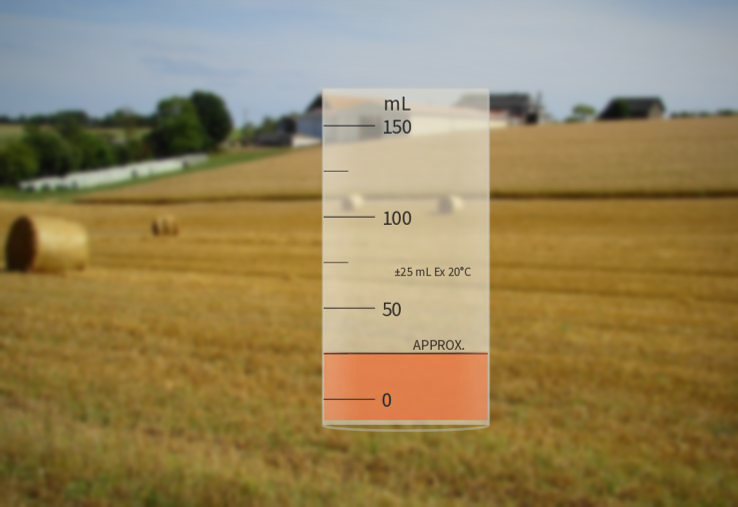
25 mL
